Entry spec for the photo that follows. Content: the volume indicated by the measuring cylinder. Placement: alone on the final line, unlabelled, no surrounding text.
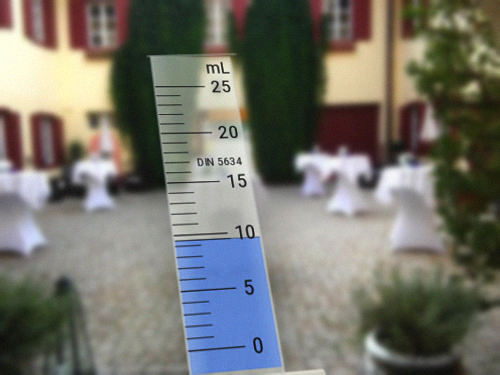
9.5 mL
